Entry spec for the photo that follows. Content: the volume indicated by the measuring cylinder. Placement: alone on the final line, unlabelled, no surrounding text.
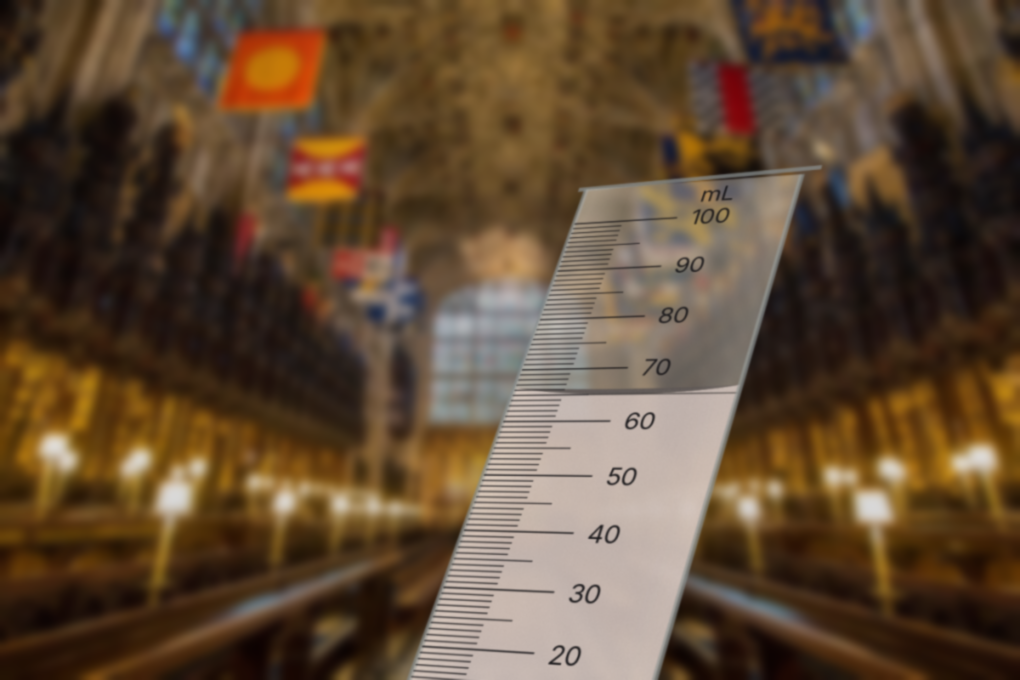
65 mL
